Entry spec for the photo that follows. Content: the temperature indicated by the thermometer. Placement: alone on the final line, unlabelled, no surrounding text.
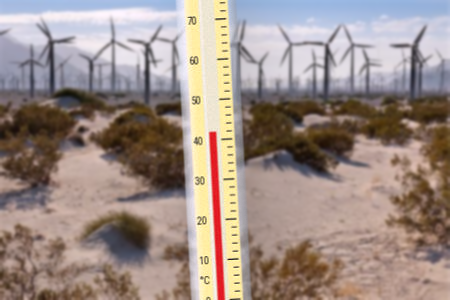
42 °C
